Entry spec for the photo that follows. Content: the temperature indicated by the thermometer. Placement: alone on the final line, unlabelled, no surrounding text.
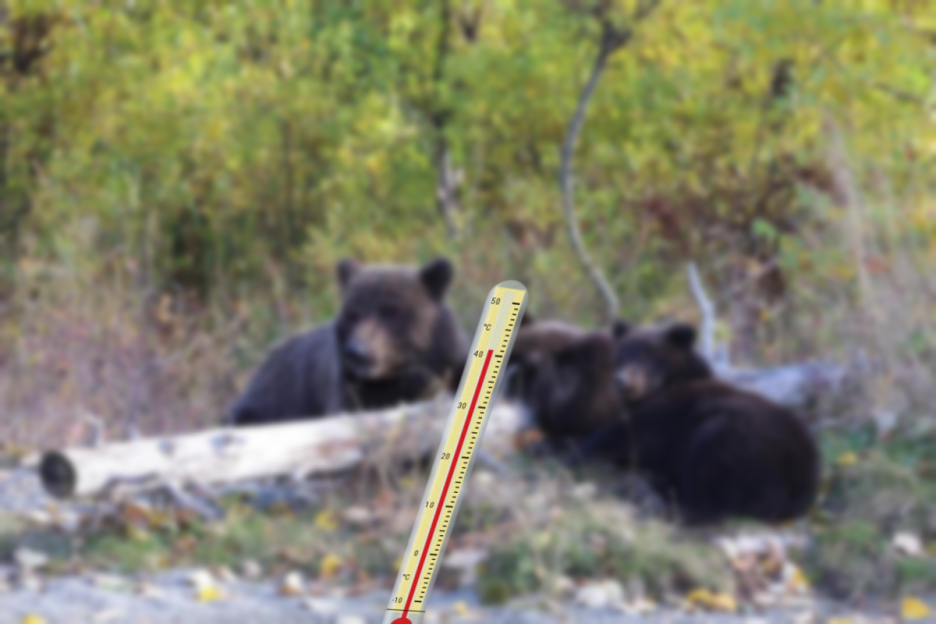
41 °C
